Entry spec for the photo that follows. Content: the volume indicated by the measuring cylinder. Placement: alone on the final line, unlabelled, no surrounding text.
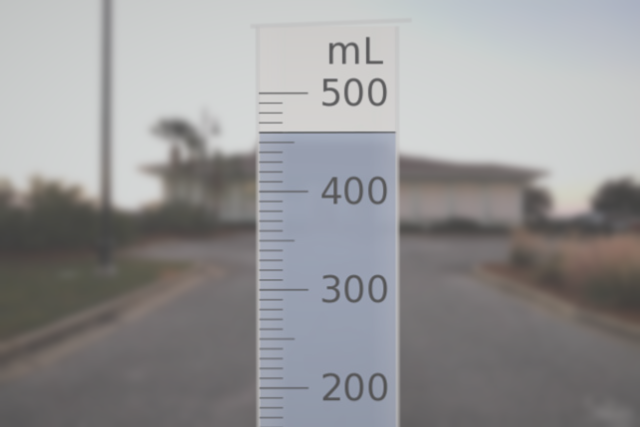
460 mL
